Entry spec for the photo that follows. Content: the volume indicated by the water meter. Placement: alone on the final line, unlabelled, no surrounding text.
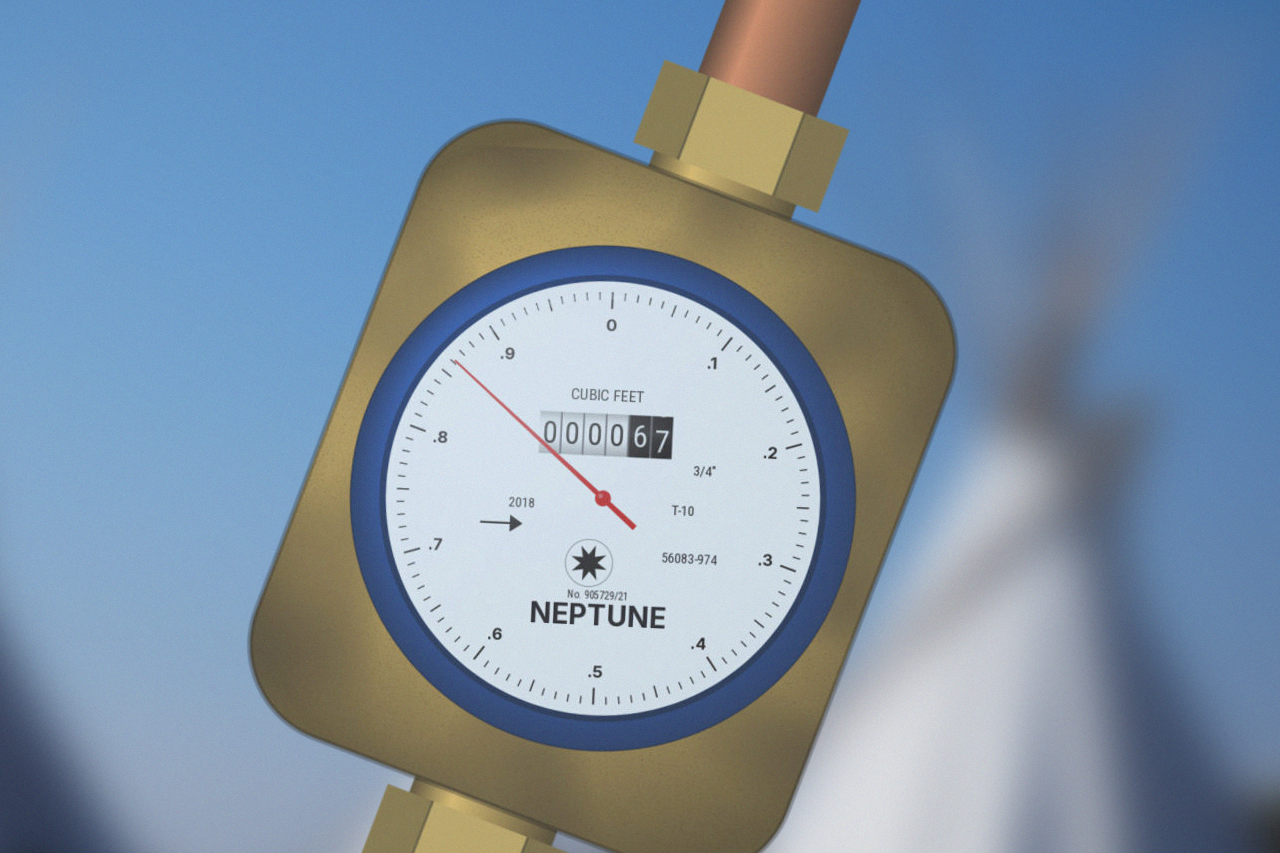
66.86 ft³
